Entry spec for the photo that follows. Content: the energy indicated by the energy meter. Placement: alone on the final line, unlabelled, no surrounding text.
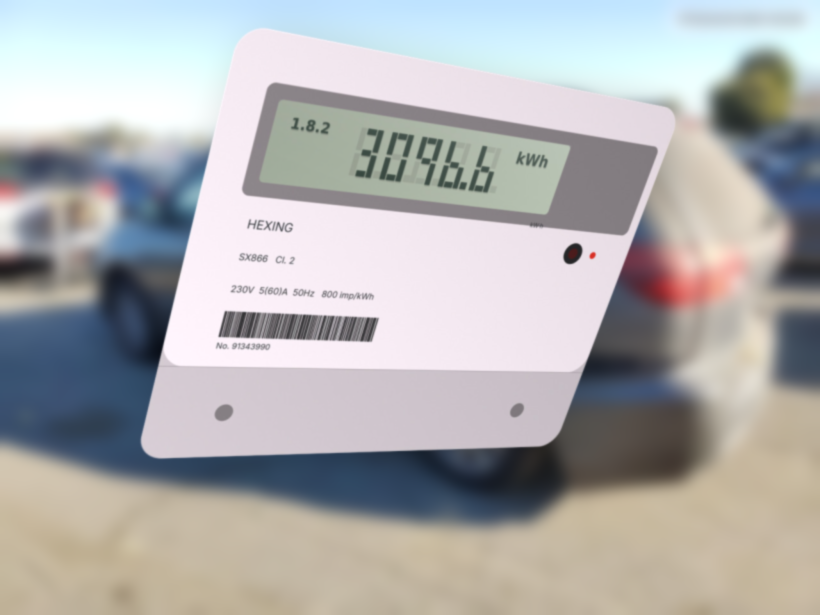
3096.6 kWh
